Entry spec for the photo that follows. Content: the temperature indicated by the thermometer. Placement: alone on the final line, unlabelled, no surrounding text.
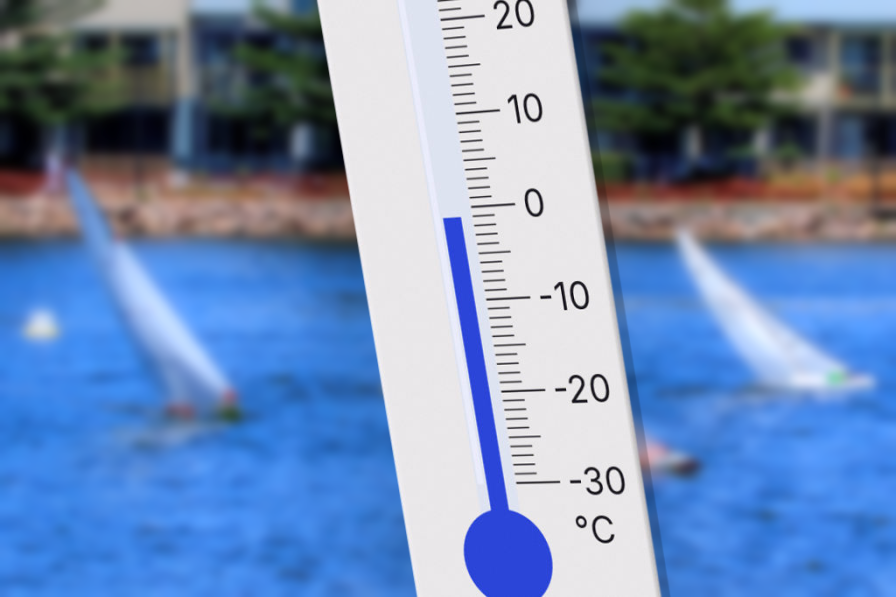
-1 °C
